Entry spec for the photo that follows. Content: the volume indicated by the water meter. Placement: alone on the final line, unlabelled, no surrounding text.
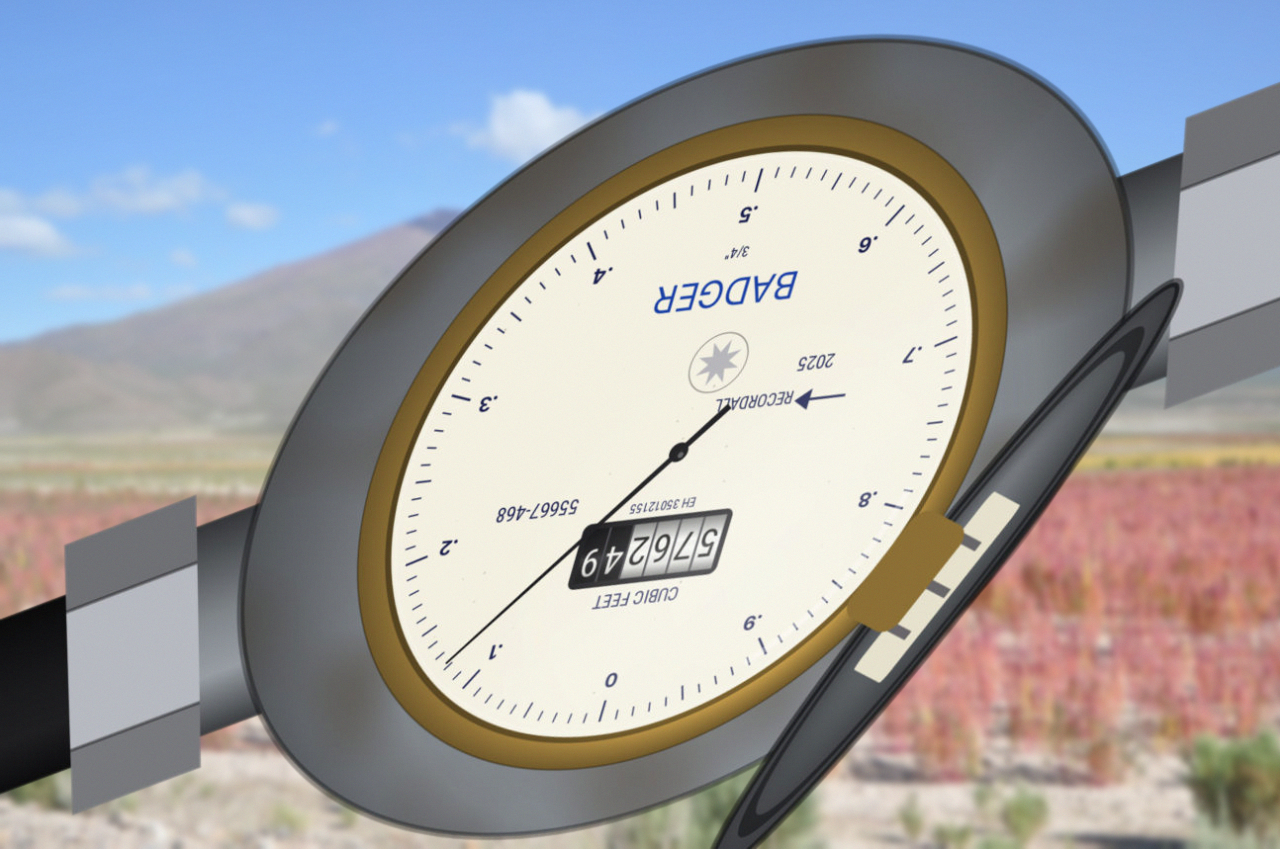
576249.12 ft³
